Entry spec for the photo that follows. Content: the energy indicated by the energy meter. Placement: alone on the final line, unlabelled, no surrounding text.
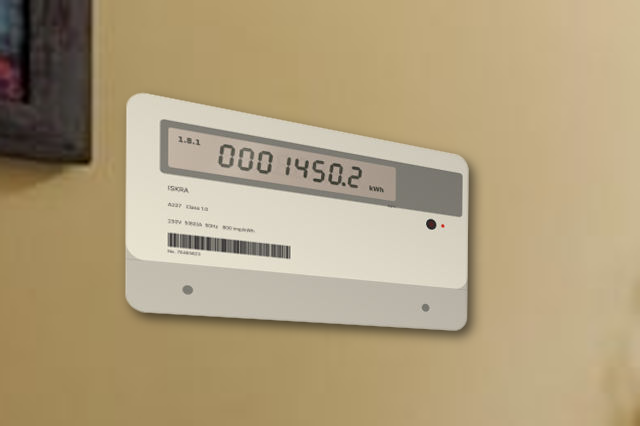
1450.2 kWh
